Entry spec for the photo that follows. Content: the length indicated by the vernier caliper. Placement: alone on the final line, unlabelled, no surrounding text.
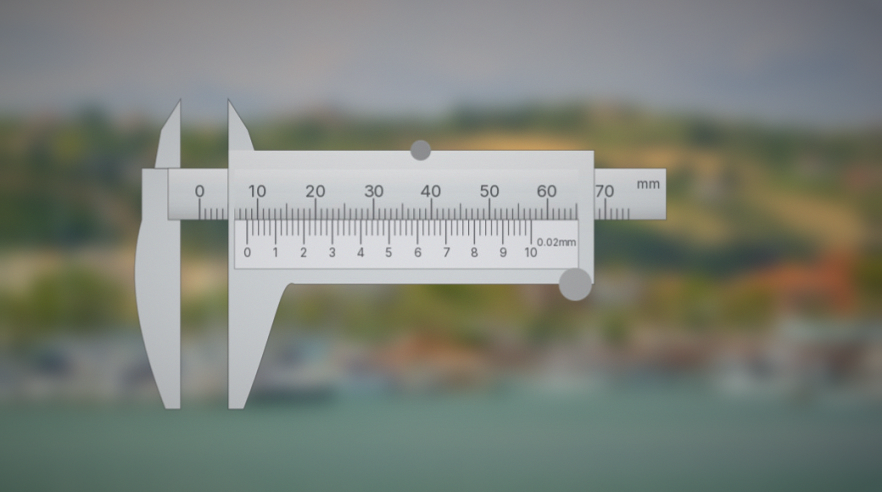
8.2 mm
